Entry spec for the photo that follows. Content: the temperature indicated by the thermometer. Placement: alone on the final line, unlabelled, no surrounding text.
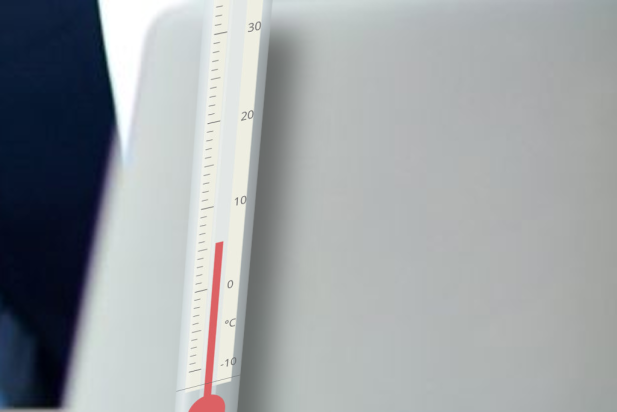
5.5 °C
